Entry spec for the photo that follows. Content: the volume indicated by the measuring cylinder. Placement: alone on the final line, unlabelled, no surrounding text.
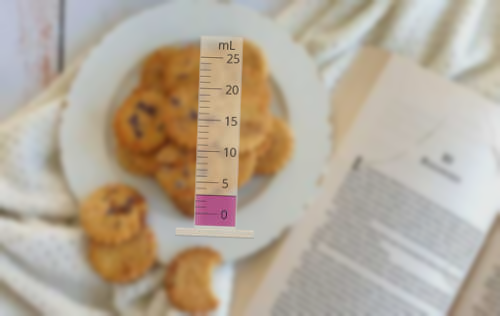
3 mL
